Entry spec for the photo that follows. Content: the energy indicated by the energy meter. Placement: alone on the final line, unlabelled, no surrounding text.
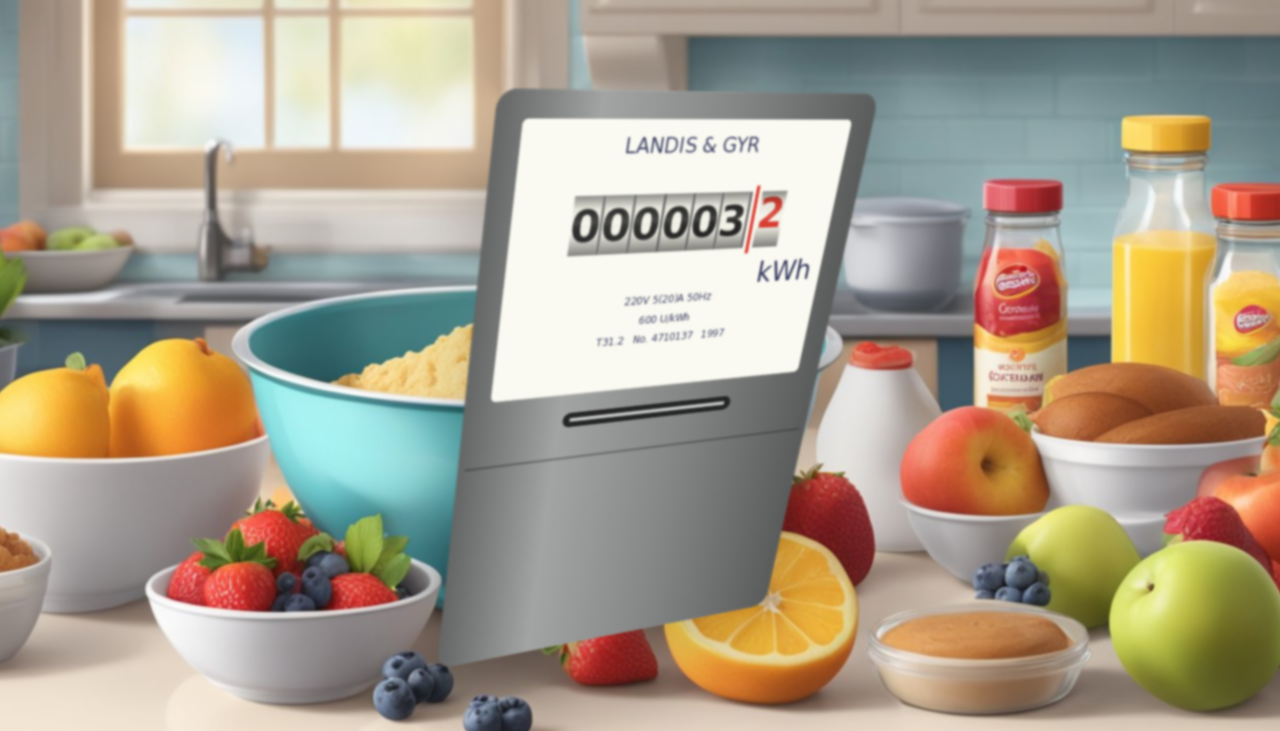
3.2 kWh
